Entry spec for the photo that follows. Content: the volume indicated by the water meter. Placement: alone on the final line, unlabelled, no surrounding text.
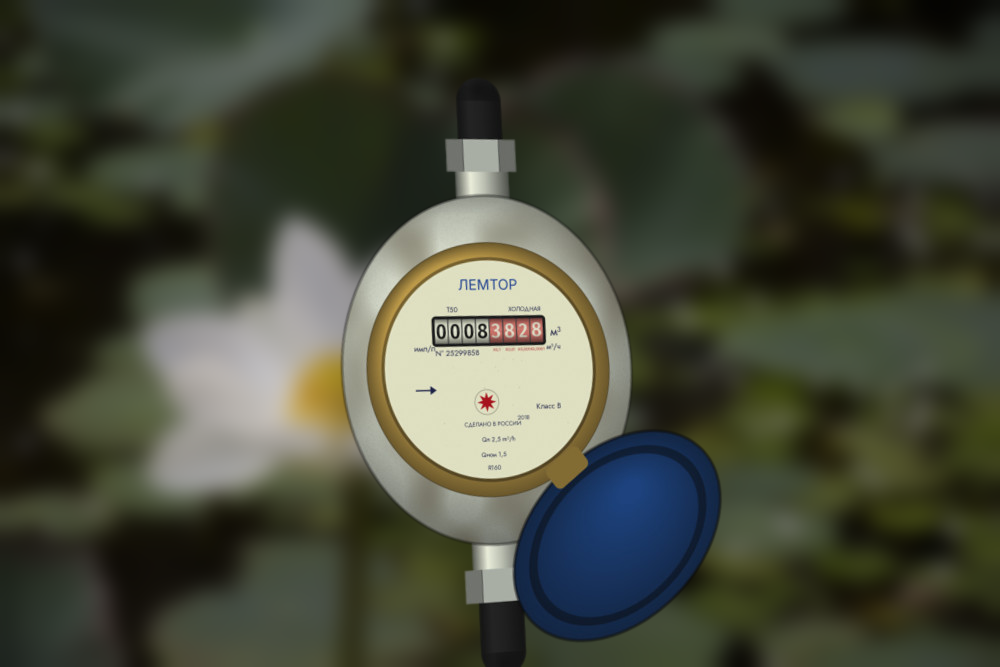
8.3828 m³
